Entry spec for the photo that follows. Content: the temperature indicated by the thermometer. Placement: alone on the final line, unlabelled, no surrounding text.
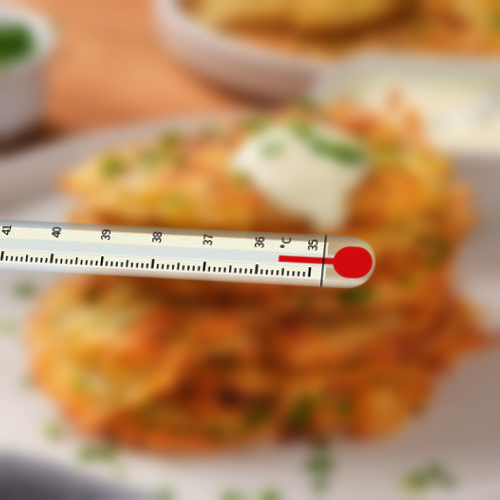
35.6 °C
